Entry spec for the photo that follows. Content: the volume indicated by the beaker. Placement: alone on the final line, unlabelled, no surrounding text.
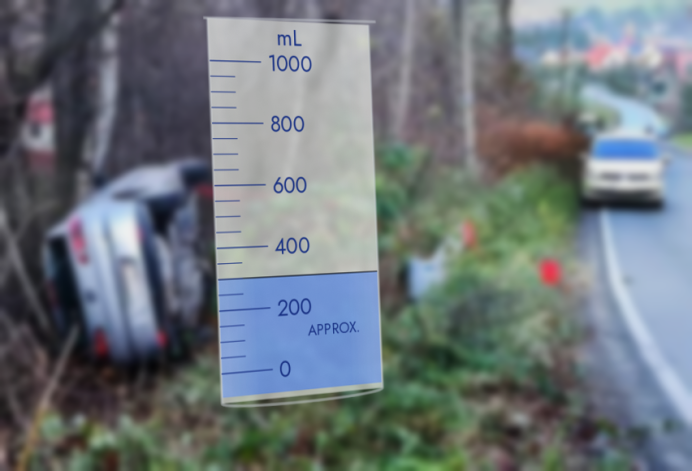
300 mL
